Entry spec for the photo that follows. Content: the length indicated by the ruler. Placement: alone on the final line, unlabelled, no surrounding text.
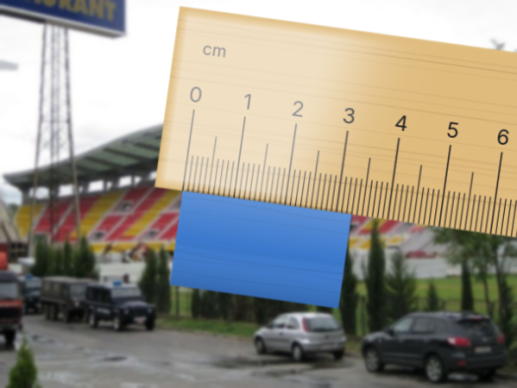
3.3 cm
